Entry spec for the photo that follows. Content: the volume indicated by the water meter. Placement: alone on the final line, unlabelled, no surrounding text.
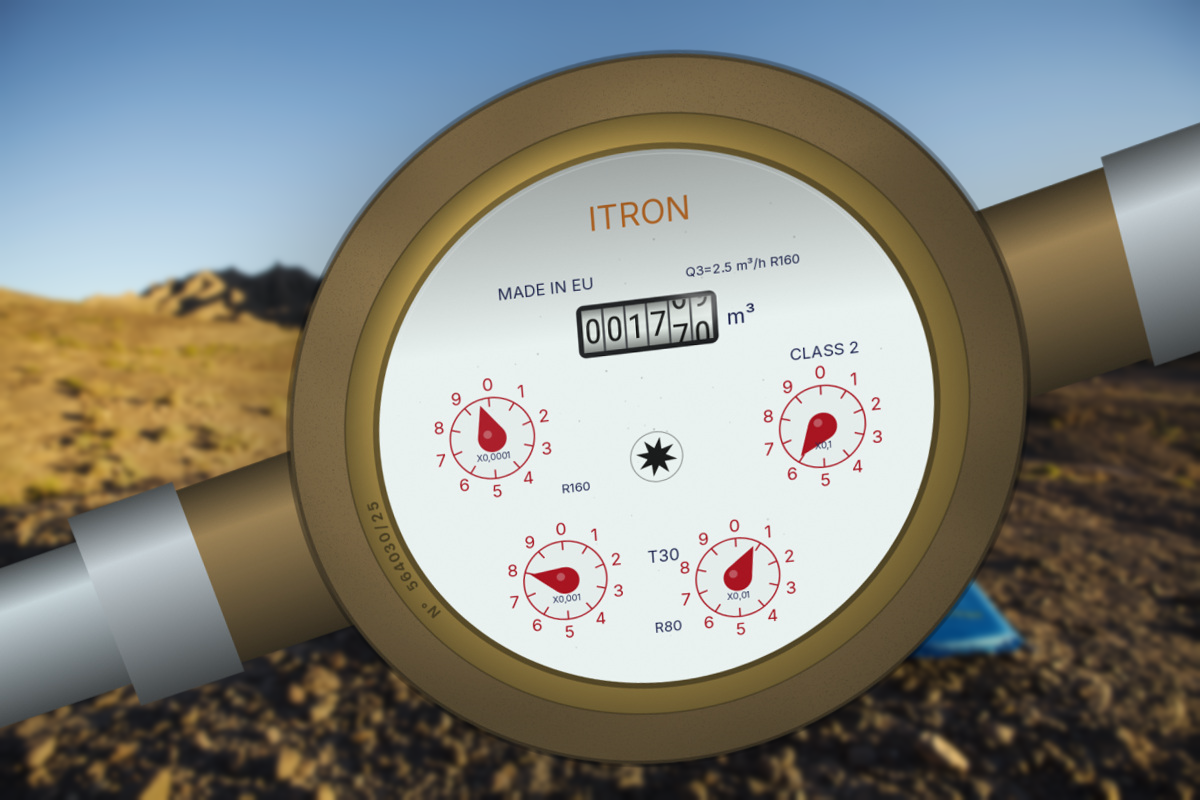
1769.6079 m³
